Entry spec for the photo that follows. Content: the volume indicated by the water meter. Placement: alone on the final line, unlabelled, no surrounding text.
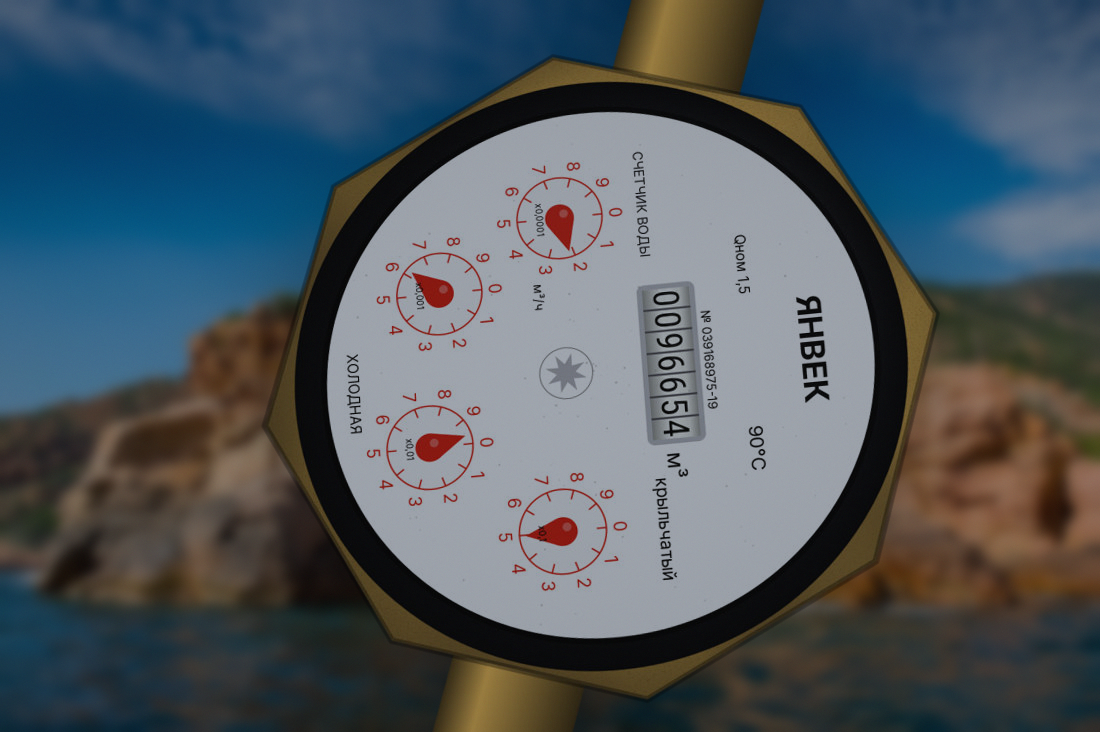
96654.4962 m³
